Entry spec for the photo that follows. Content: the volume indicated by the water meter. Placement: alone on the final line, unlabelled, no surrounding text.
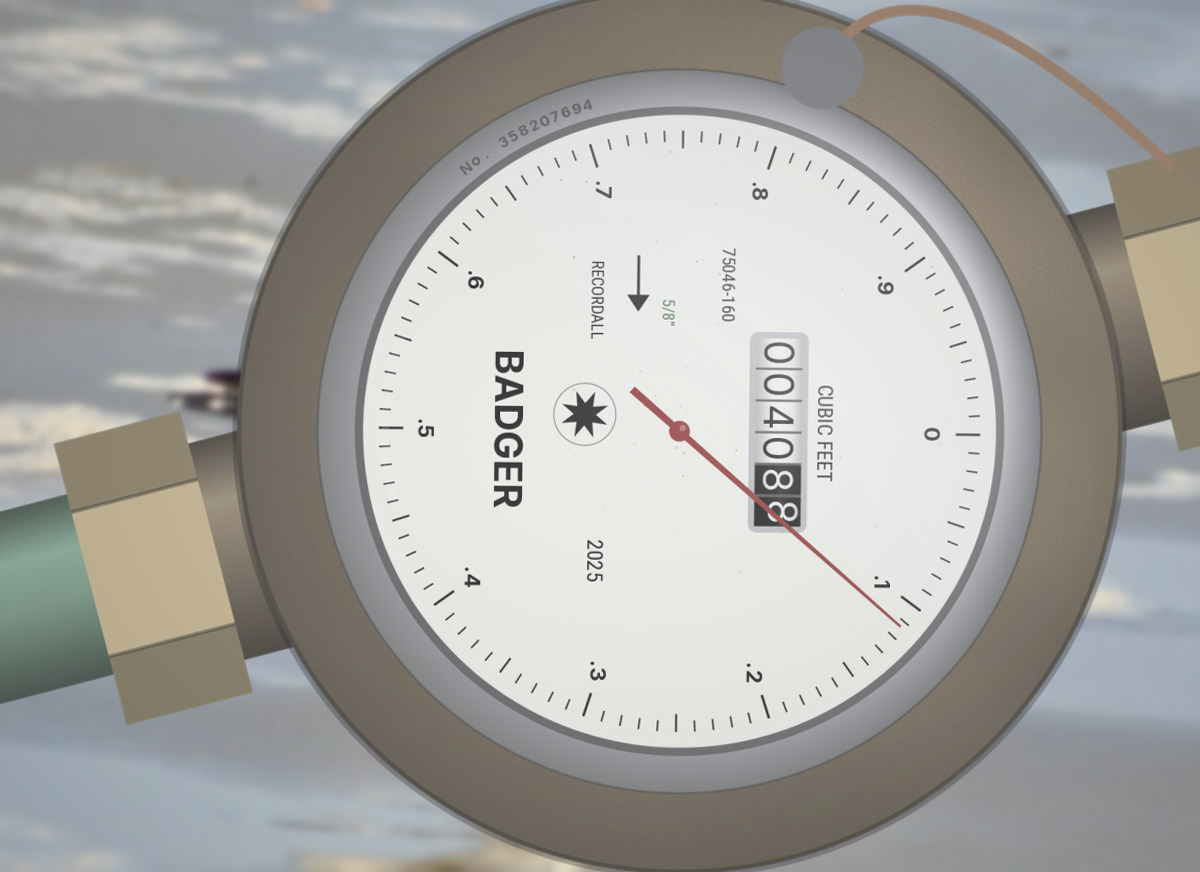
4088.11 ft³
